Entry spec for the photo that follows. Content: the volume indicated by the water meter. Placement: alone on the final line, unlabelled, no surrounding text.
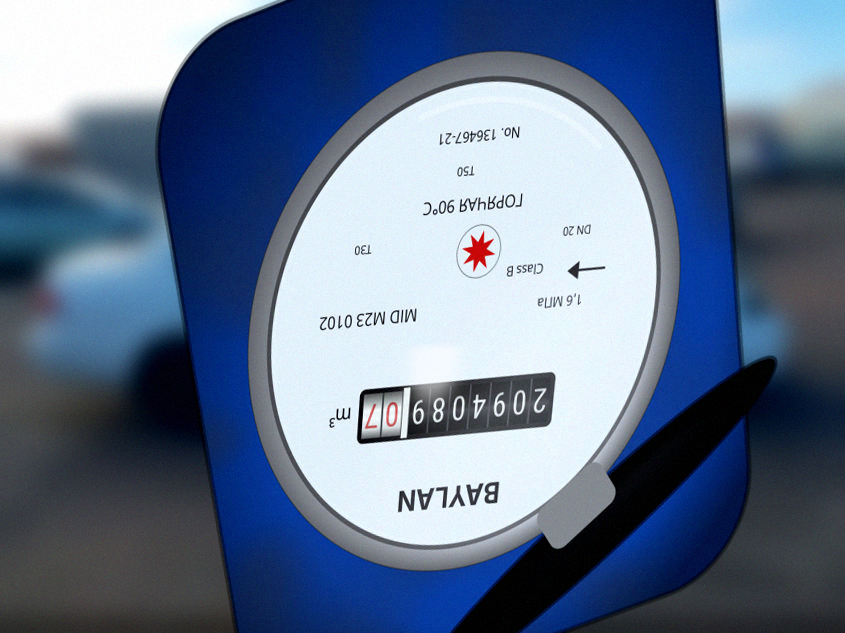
2094089.07 m³
